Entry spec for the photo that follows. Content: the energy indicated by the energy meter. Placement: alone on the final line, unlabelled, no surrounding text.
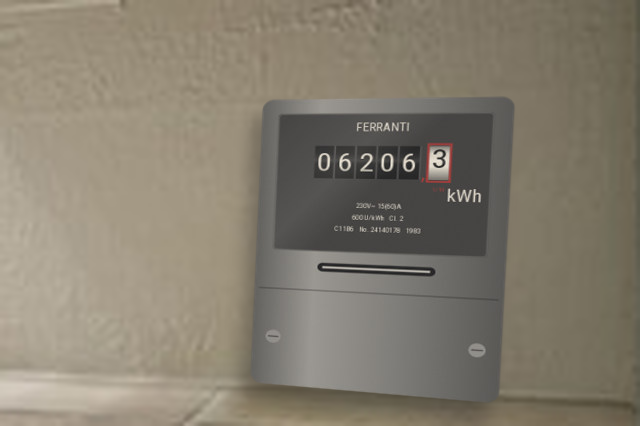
6206.3 kWh
